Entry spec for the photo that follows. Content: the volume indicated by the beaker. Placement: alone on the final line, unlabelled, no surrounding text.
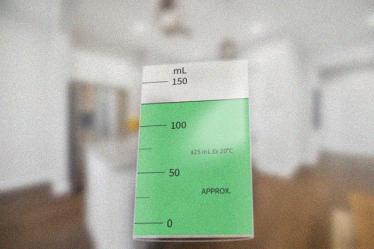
125 mL
